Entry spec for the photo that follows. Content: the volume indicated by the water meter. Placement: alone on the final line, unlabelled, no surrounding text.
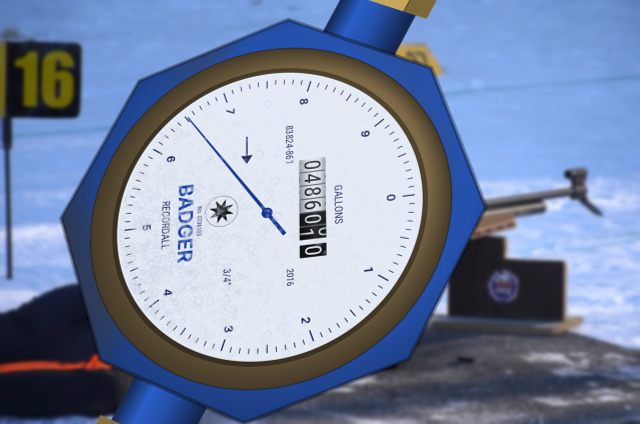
486006.5 gal
